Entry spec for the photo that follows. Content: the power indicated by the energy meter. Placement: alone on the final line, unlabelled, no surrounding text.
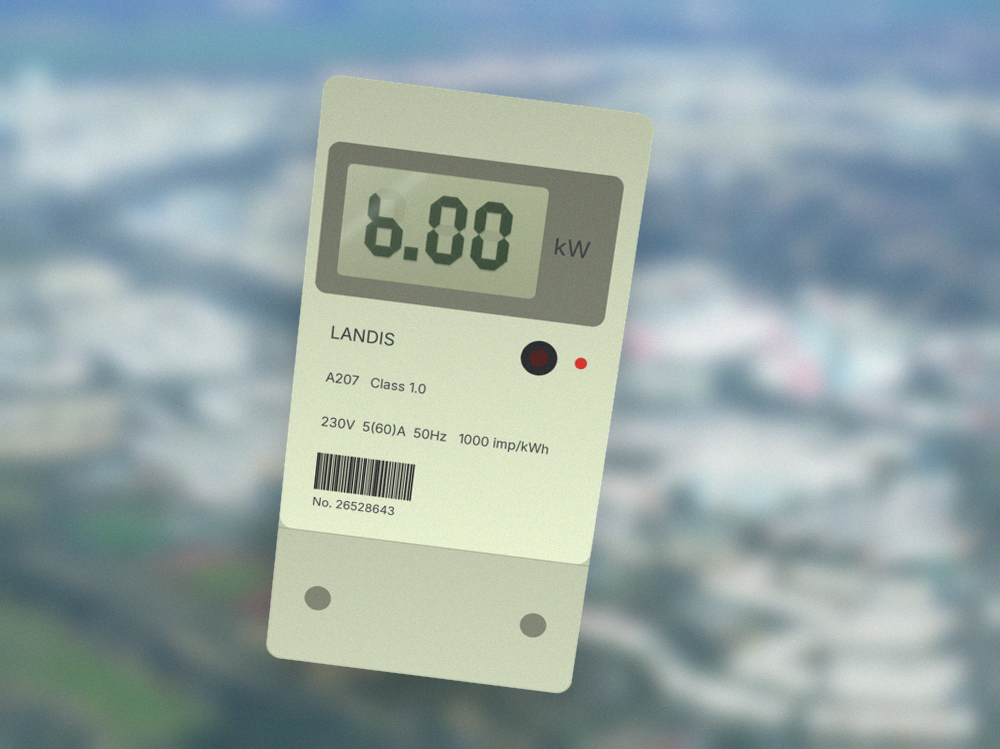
6.00 kW
